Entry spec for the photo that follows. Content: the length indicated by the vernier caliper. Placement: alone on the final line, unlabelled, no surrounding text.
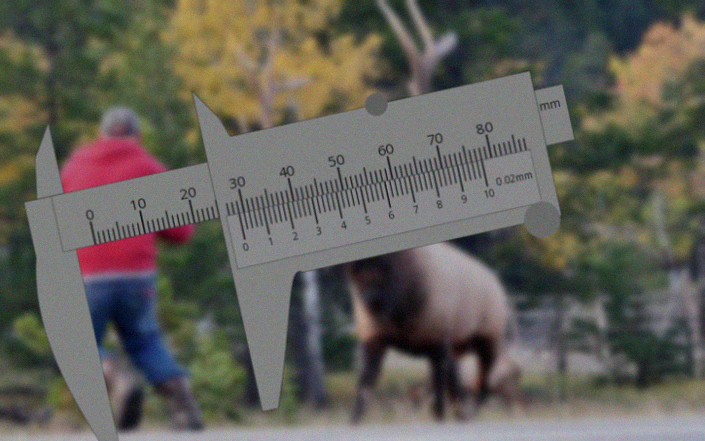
29.0 mm
